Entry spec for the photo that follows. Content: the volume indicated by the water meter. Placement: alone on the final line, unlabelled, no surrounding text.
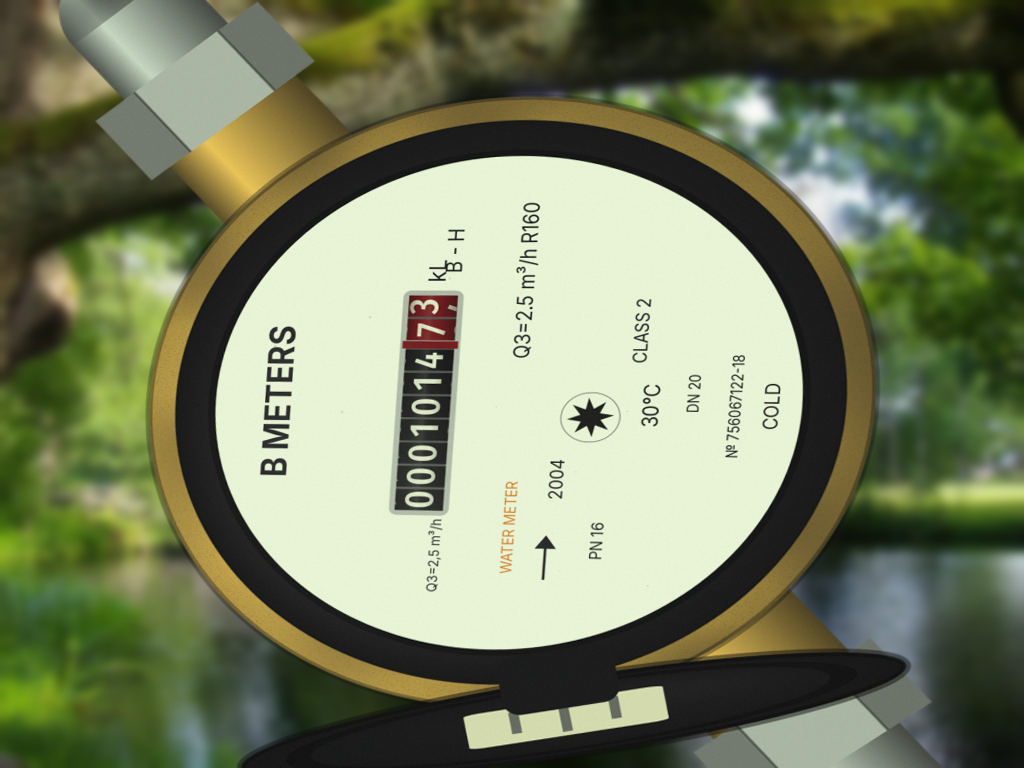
1014.73 kL
